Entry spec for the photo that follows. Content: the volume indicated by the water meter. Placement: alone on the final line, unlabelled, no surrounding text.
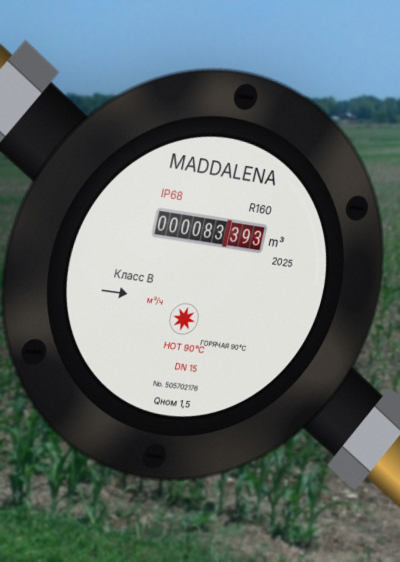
83.393 m³
